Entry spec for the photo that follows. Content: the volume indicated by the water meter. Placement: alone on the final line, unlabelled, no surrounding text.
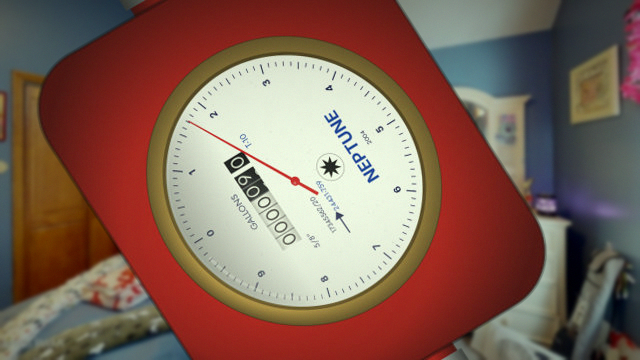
91.7 gal
